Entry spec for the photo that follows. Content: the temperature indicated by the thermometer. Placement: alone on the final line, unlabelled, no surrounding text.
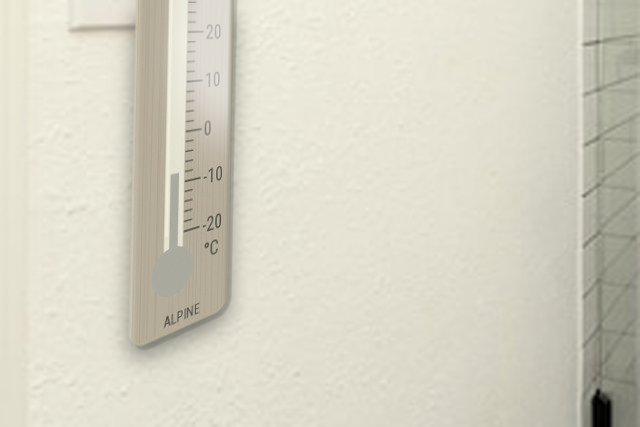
-8 °C
